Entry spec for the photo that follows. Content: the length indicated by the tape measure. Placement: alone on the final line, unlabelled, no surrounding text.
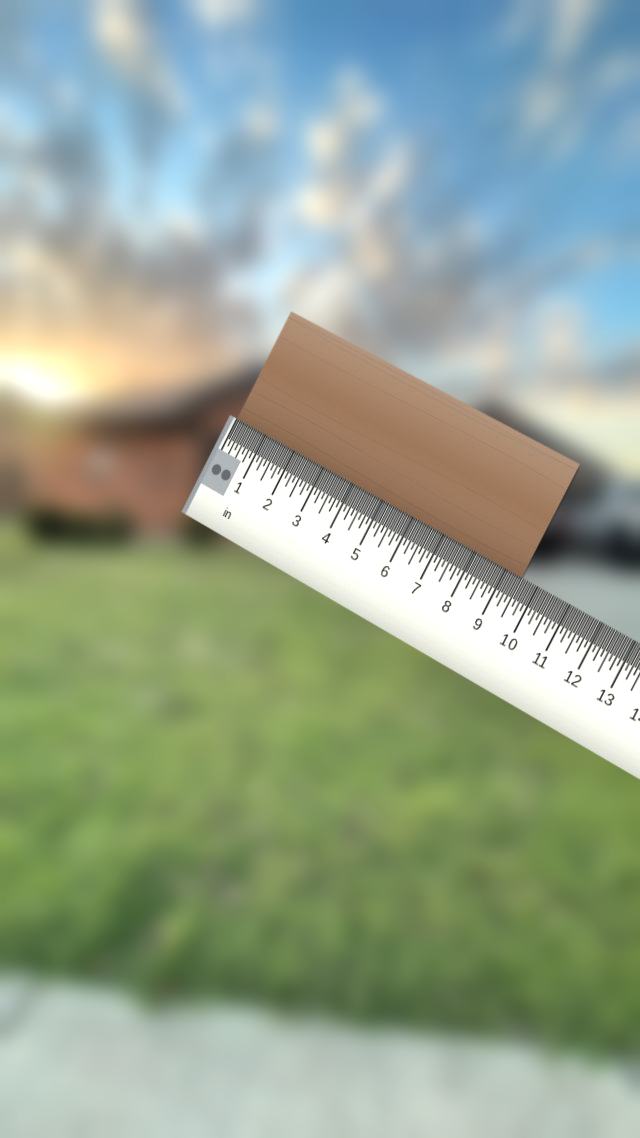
9.5 in
